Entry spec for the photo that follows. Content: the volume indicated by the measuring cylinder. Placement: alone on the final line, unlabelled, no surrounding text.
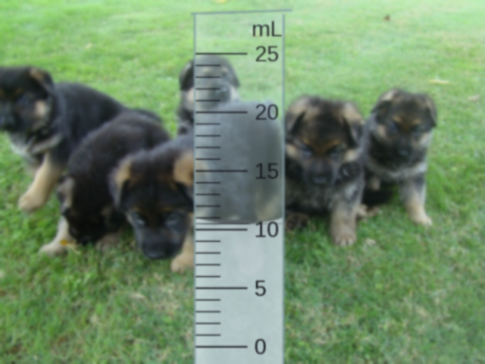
10.5 mL
